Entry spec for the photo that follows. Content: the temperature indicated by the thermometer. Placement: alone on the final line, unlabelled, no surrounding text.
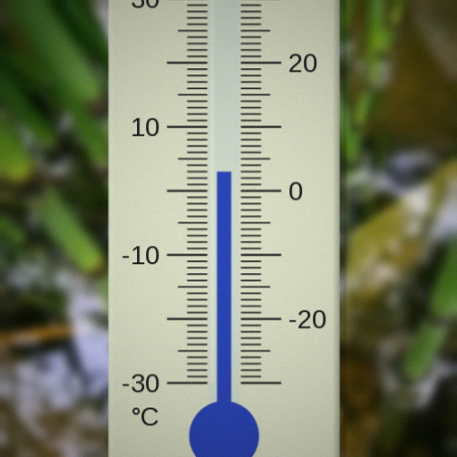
3 °C
